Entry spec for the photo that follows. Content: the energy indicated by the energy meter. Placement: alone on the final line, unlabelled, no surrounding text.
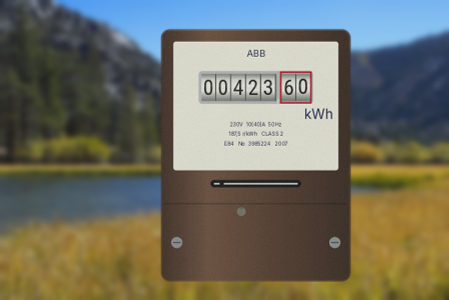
423.60 kWh
